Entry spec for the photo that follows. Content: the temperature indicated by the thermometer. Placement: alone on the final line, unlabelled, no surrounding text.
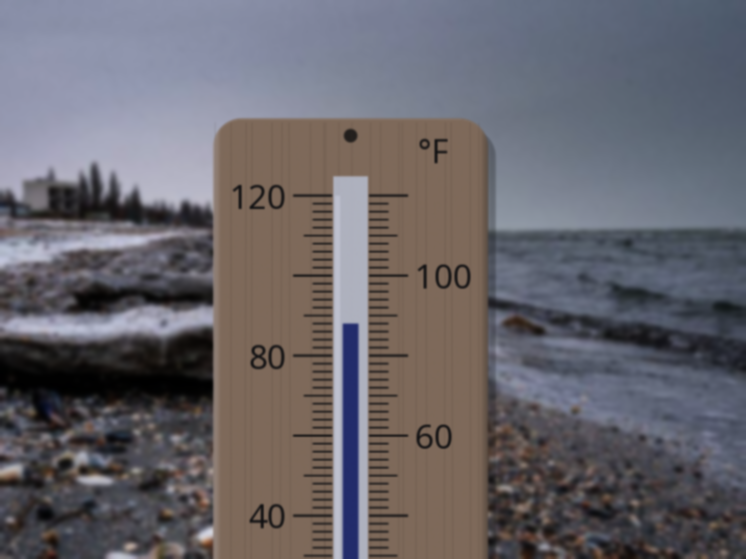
88 °F
